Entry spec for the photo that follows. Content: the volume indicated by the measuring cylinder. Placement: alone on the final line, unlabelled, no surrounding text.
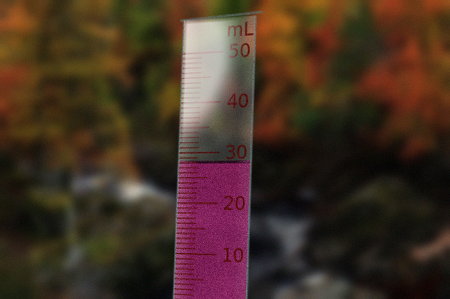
28 mL
